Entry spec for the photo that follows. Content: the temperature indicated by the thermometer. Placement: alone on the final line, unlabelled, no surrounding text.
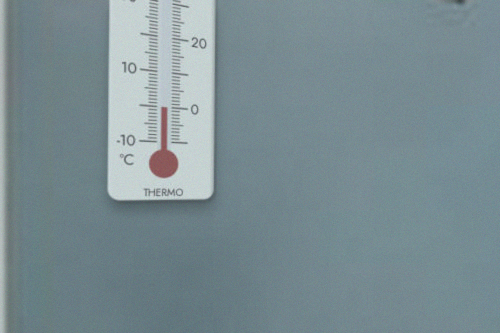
0 °C
